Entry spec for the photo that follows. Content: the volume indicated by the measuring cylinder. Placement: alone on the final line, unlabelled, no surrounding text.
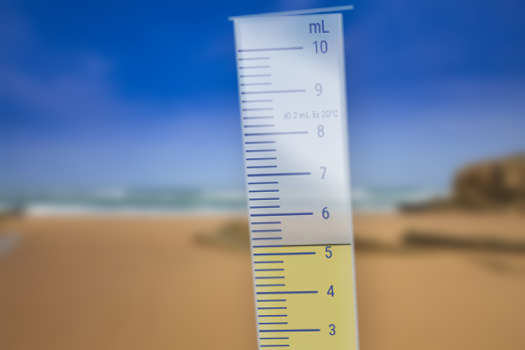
5.2 mL
